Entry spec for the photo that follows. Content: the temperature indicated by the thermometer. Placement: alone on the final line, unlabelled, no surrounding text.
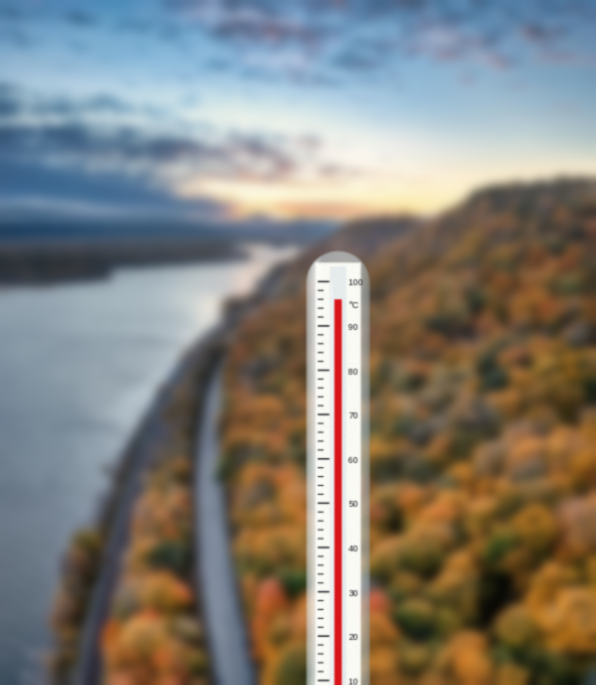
96 °C
